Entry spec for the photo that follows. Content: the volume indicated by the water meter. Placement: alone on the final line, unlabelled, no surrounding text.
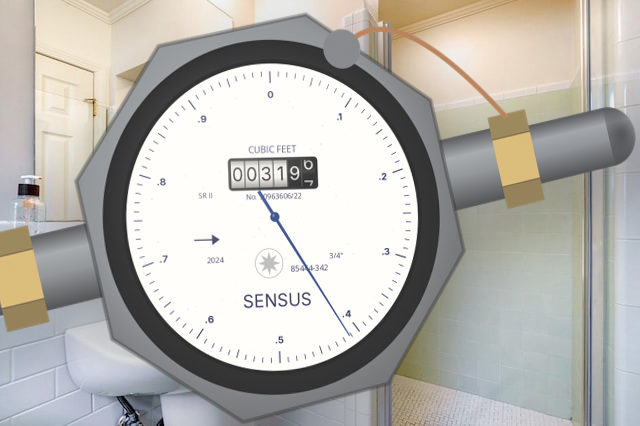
3196.41 ft³
